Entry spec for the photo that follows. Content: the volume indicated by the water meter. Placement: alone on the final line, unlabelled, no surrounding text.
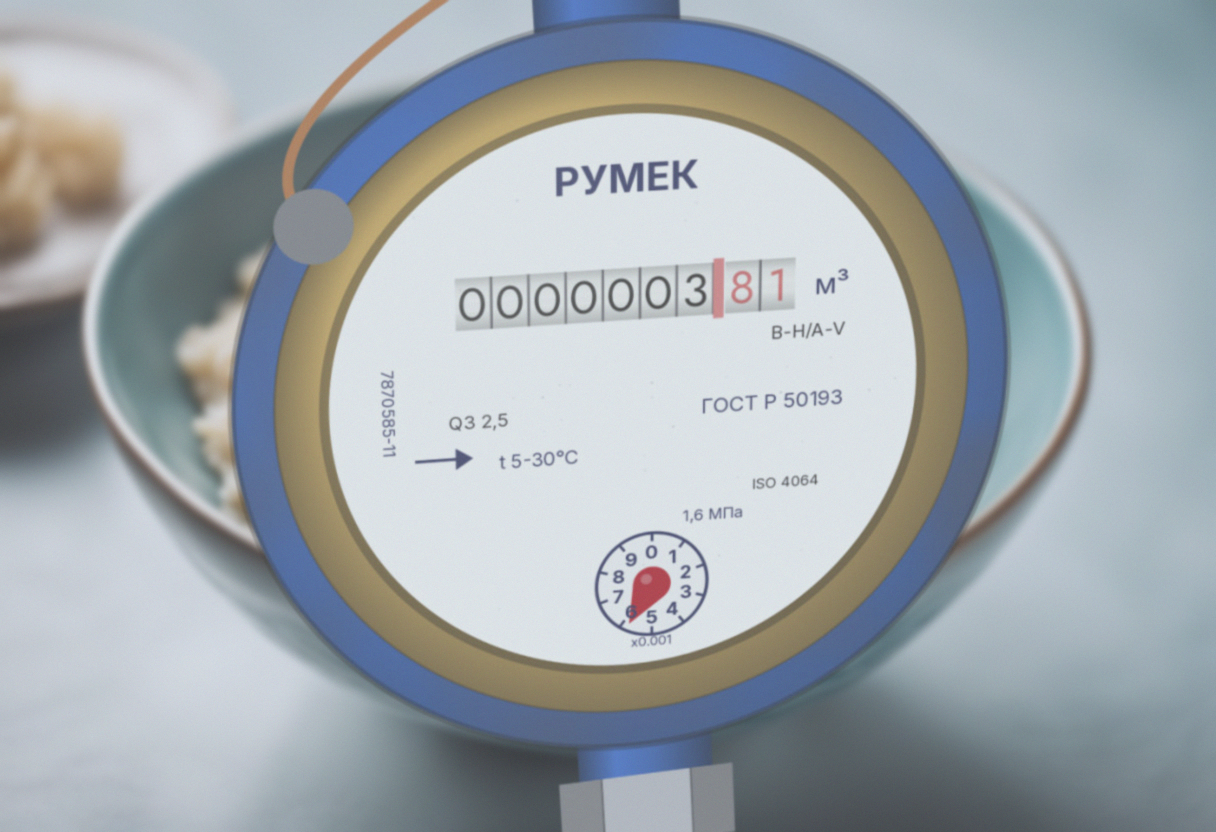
3.815 m³
